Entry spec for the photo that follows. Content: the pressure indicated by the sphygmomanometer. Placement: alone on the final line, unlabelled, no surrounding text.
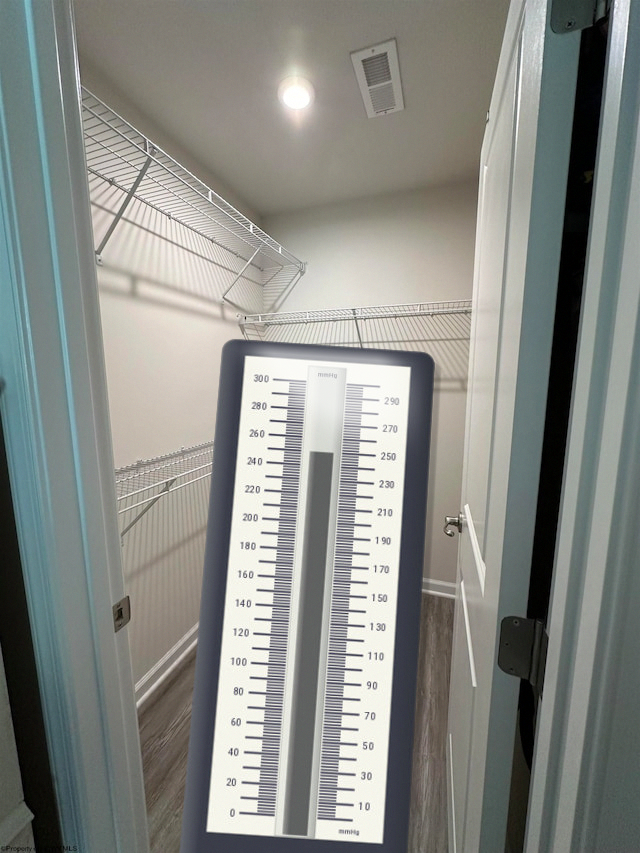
250 mmHg
